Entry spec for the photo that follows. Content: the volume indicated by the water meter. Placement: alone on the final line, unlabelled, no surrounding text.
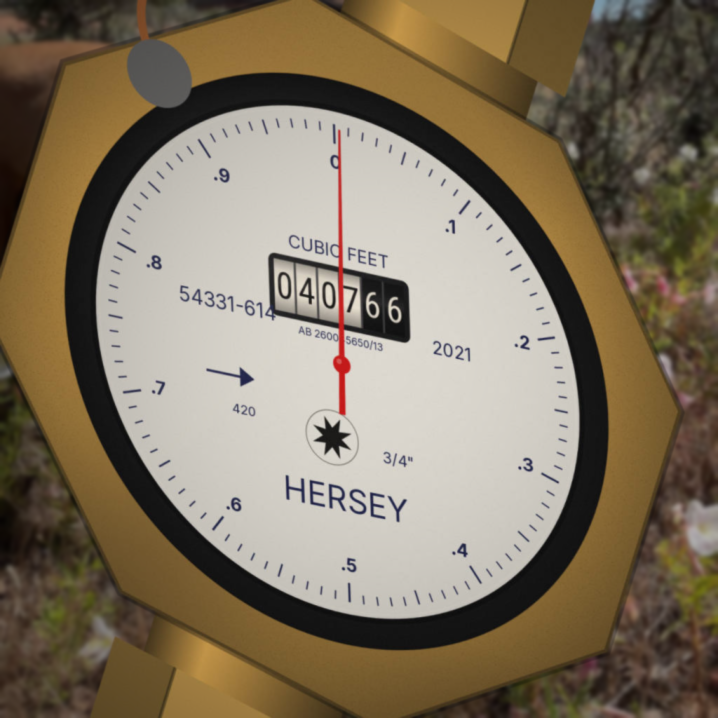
40766.00 ft³
